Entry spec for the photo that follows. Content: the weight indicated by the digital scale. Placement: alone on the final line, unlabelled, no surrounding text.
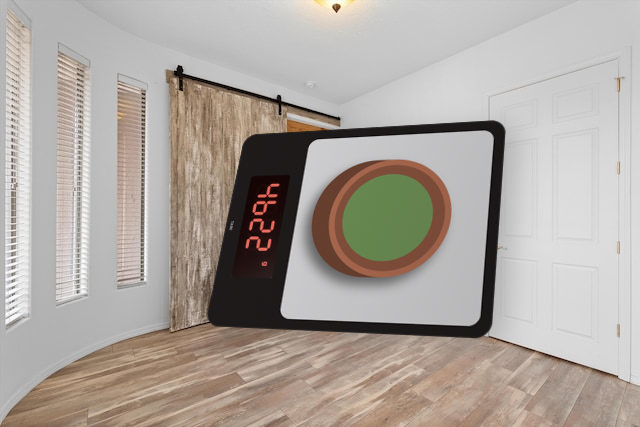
4622 g
